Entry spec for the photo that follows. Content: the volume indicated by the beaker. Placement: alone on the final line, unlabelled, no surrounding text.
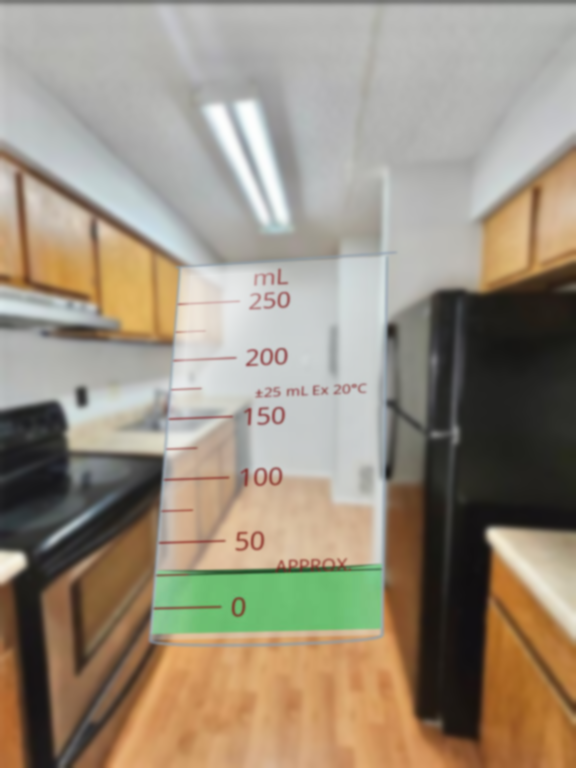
25 mL
